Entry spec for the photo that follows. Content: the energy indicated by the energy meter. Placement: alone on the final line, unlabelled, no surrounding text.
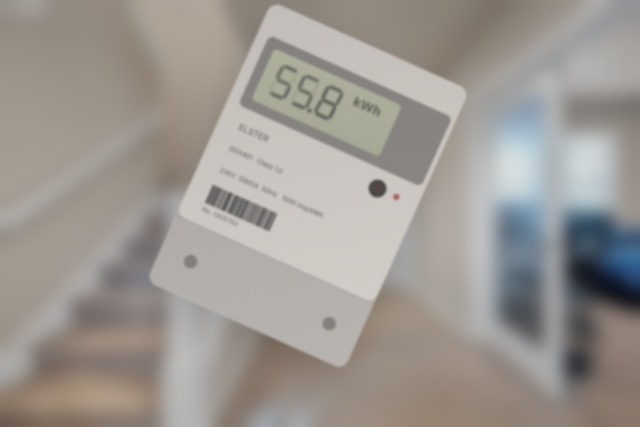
55.8 kWh
